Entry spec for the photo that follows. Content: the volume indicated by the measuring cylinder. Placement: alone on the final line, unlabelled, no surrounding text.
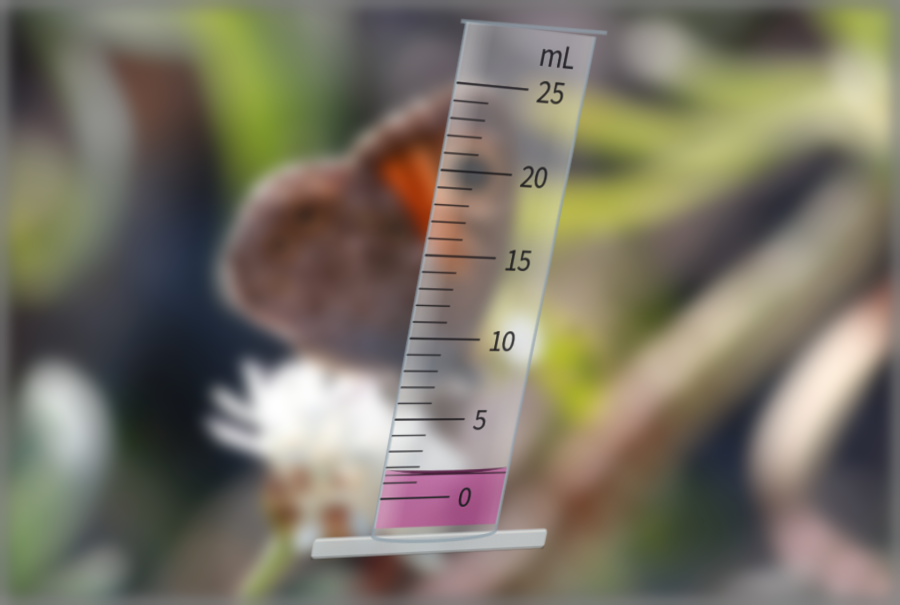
1.5 mL
